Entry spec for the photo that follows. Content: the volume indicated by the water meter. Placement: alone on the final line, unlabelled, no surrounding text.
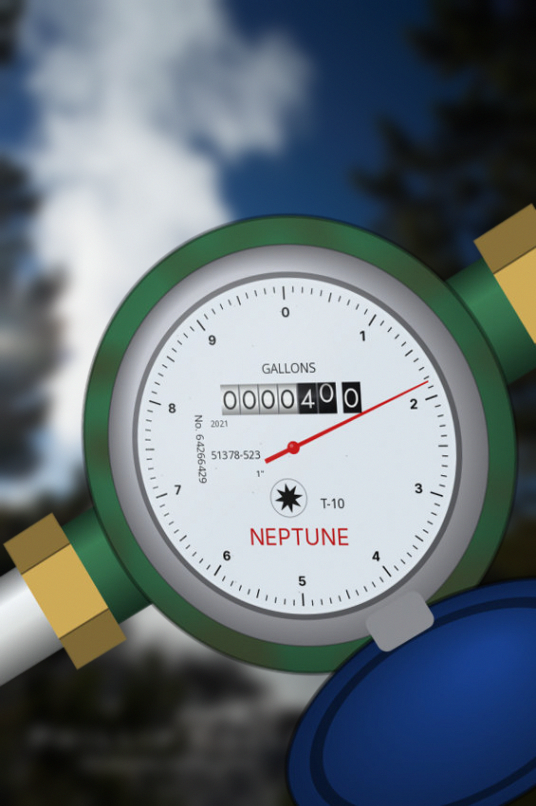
401.8 gal
